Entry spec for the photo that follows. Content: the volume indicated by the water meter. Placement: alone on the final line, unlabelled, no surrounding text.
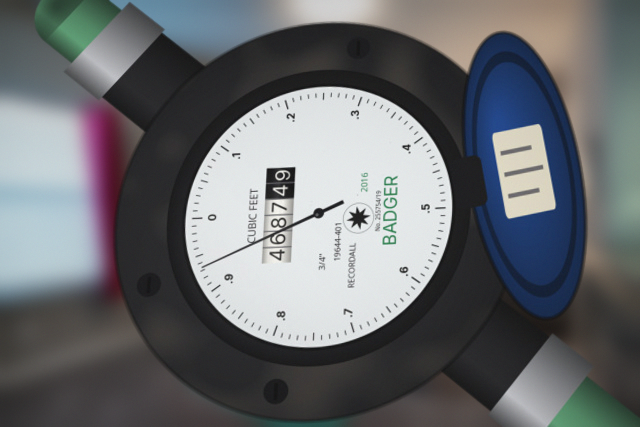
468748.93 ft³
